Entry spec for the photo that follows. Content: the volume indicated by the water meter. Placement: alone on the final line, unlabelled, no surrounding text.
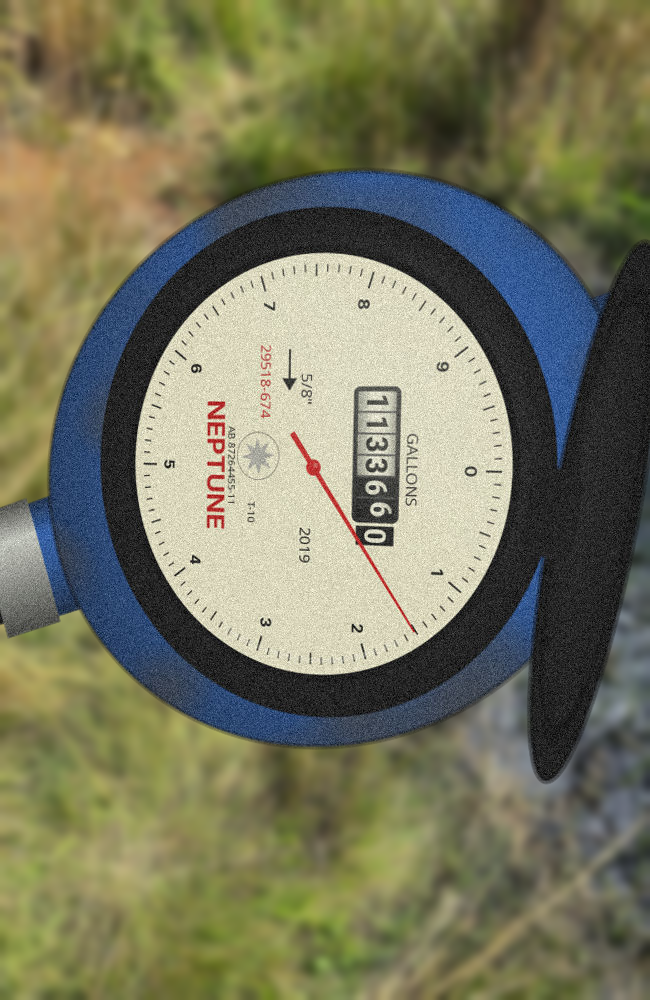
1133661.5 gal
